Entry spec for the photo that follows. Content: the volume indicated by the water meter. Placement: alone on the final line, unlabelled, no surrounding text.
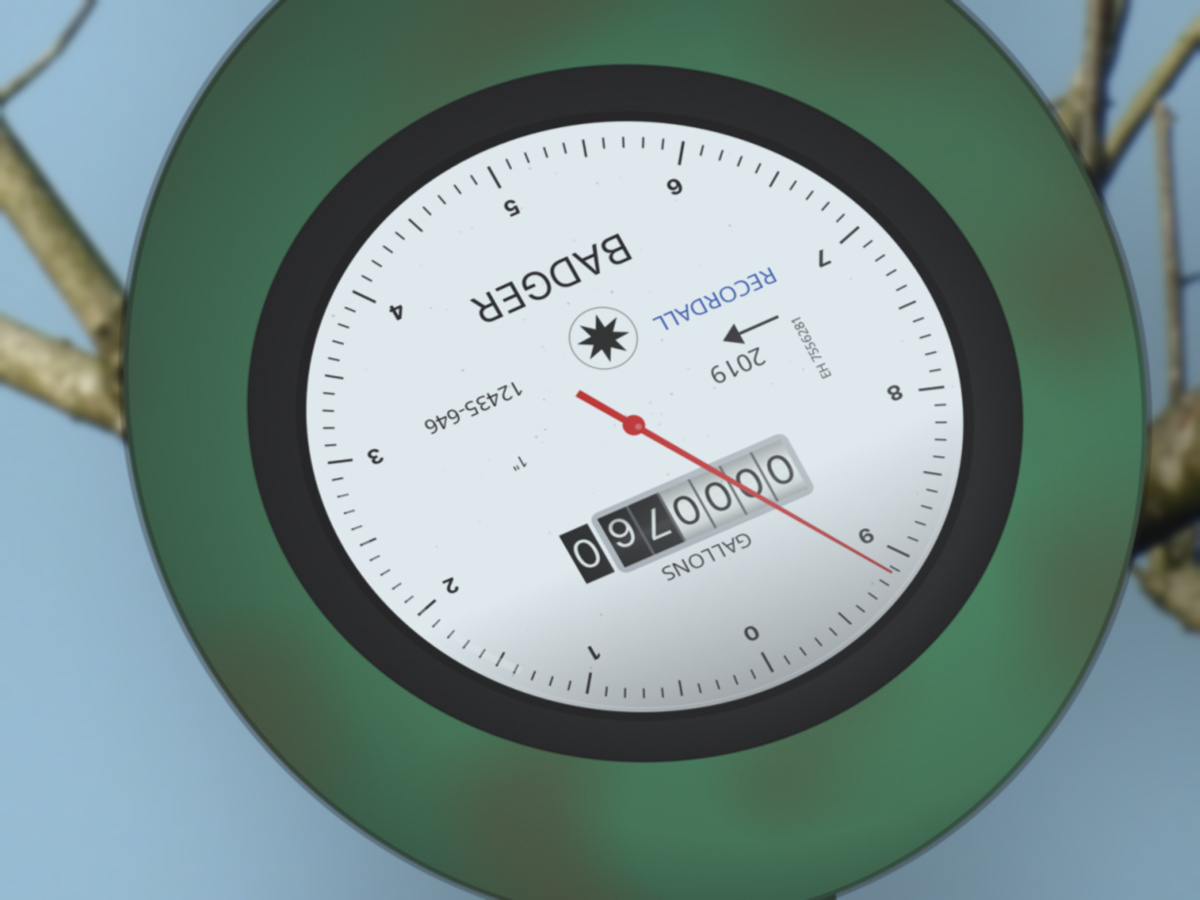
759.1 gal
